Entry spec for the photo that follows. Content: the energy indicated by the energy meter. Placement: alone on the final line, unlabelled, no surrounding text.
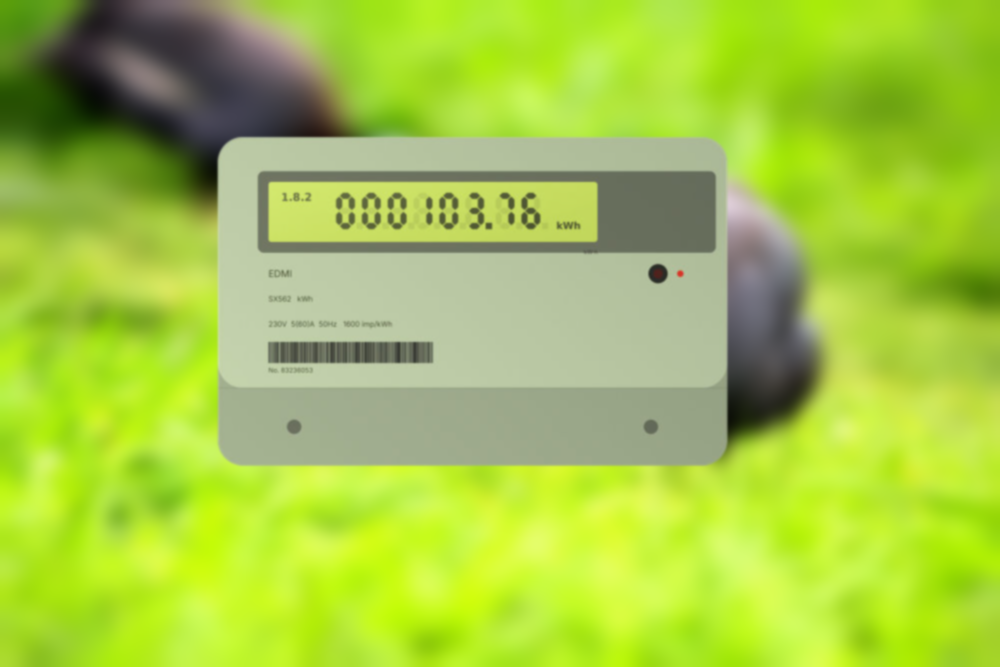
103.76 kWh
